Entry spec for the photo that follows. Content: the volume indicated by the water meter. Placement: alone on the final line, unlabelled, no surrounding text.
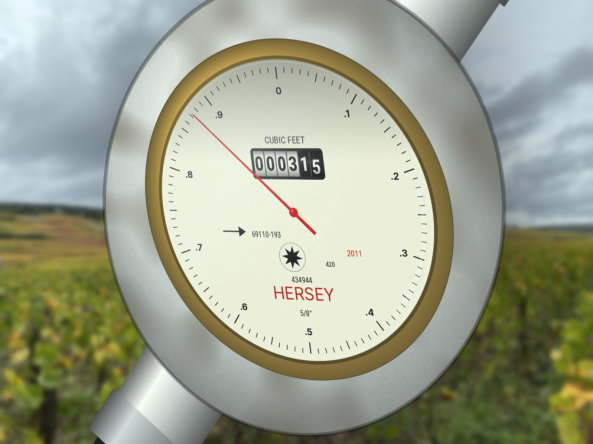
314.87 ft³
